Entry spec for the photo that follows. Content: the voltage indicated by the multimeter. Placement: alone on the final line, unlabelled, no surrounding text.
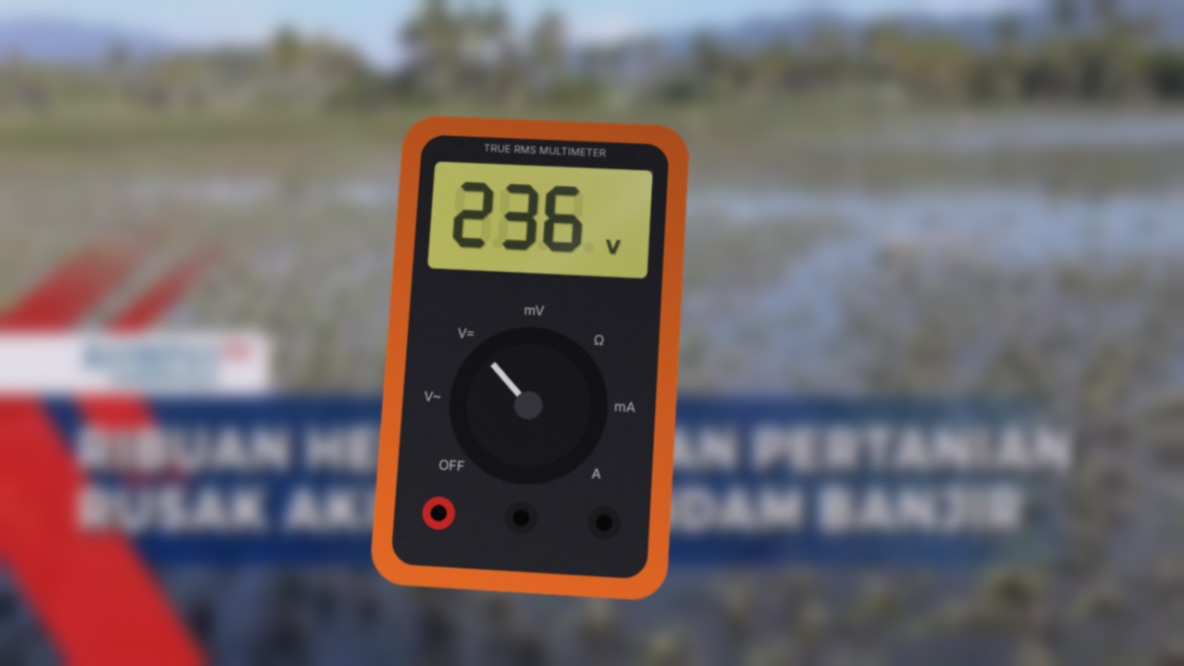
236 V
